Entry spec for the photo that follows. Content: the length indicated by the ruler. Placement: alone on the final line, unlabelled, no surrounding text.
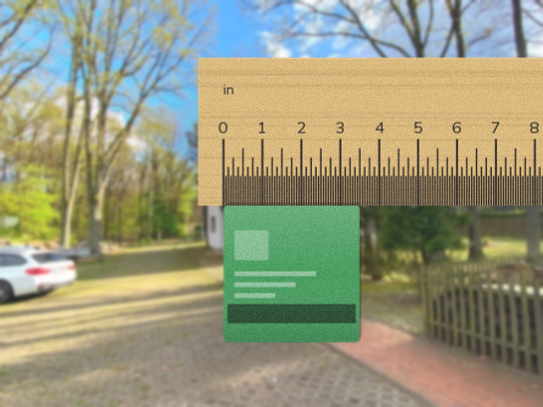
3.5 in
